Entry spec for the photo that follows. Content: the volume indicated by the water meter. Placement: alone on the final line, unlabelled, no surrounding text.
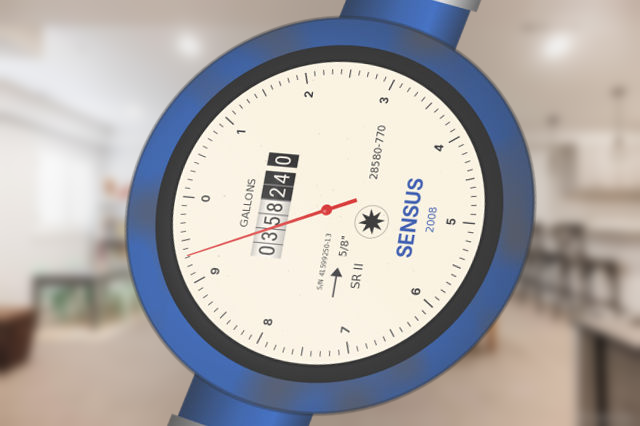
358239.3 gal
